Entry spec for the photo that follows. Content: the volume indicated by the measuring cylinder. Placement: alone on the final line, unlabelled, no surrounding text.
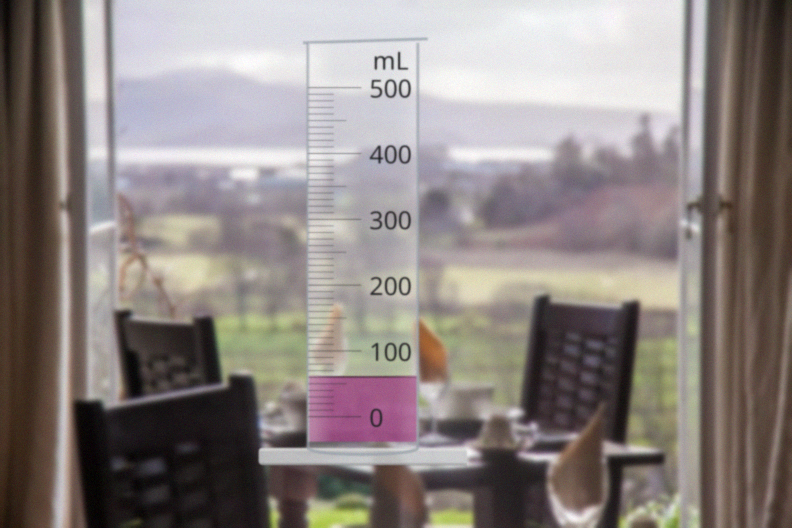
60 mL
